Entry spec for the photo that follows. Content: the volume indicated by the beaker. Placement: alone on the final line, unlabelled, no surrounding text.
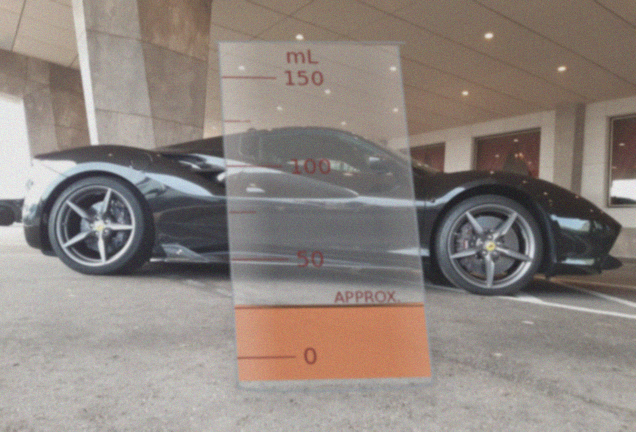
25 mL
